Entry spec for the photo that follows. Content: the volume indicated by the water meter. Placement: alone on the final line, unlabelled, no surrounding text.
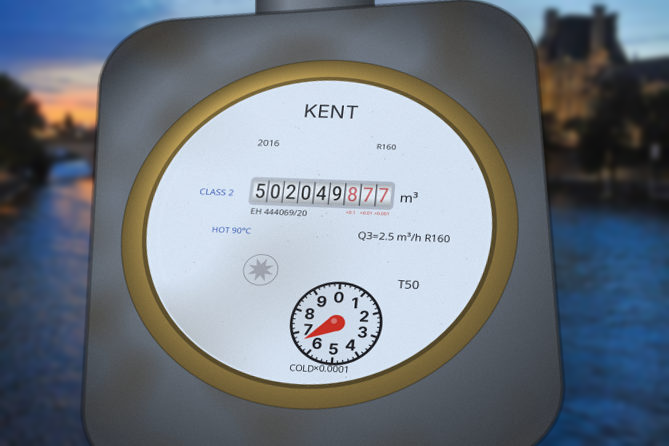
502049.8776 m³
